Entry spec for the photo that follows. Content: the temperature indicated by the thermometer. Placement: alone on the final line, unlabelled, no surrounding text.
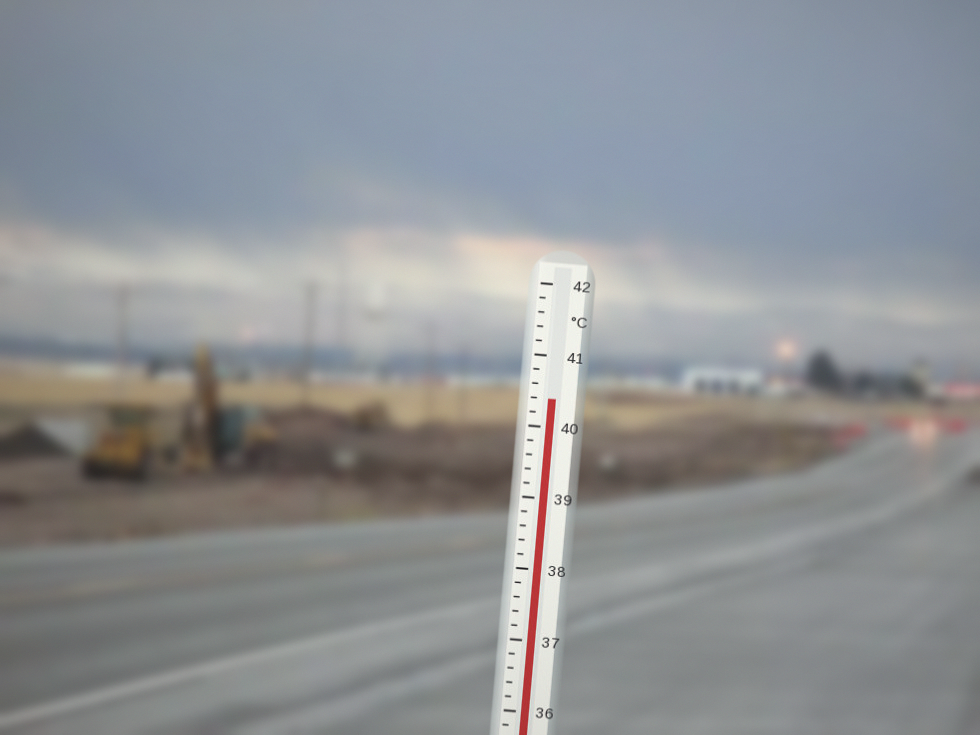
40.4 °C
